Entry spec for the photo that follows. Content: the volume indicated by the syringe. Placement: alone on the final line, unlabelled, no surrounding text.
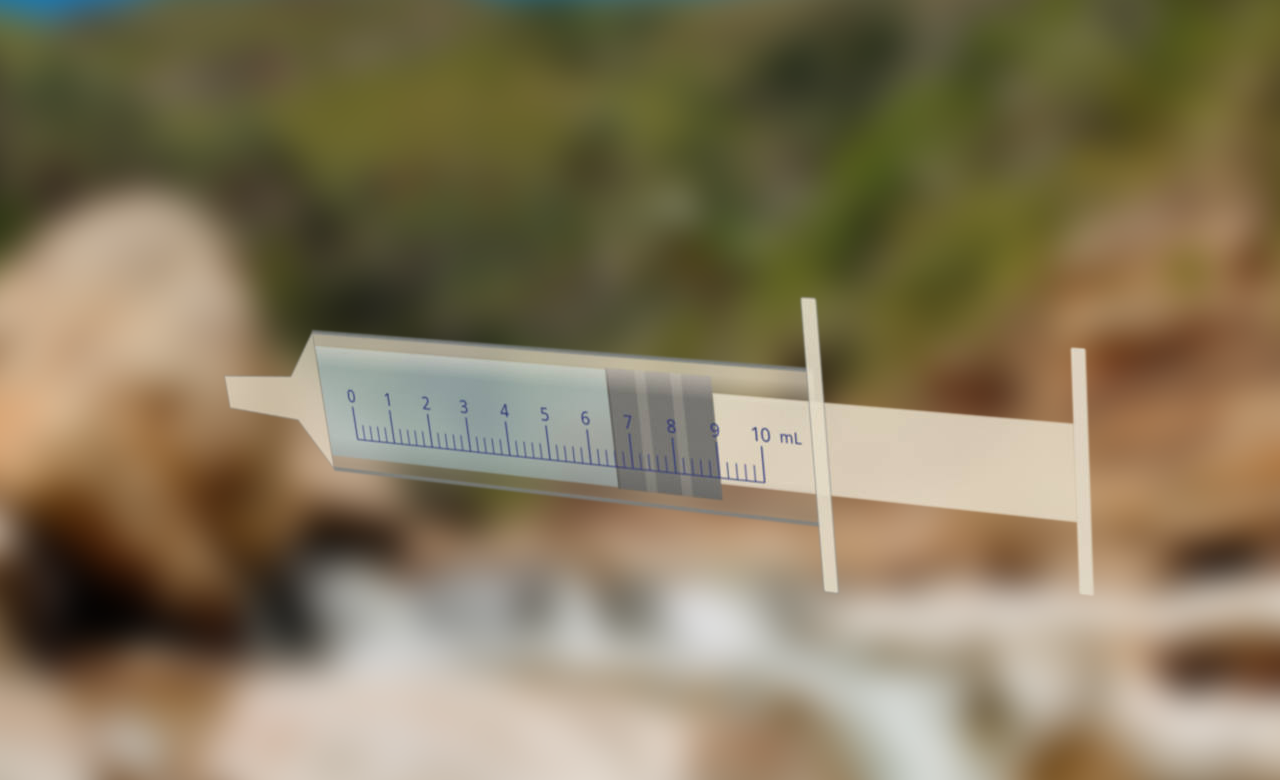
6.6 mL
